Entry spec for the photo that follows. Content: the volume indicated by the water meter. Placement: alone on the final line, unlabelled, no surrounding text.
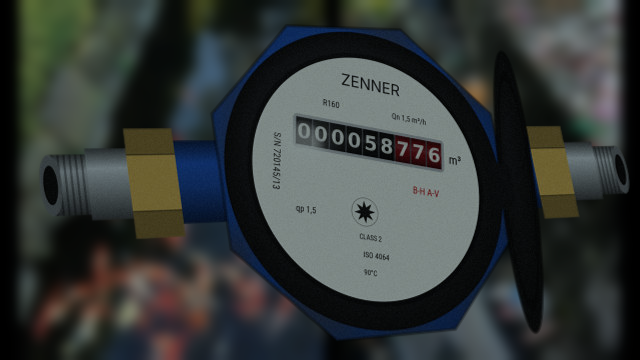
58.776 m³
